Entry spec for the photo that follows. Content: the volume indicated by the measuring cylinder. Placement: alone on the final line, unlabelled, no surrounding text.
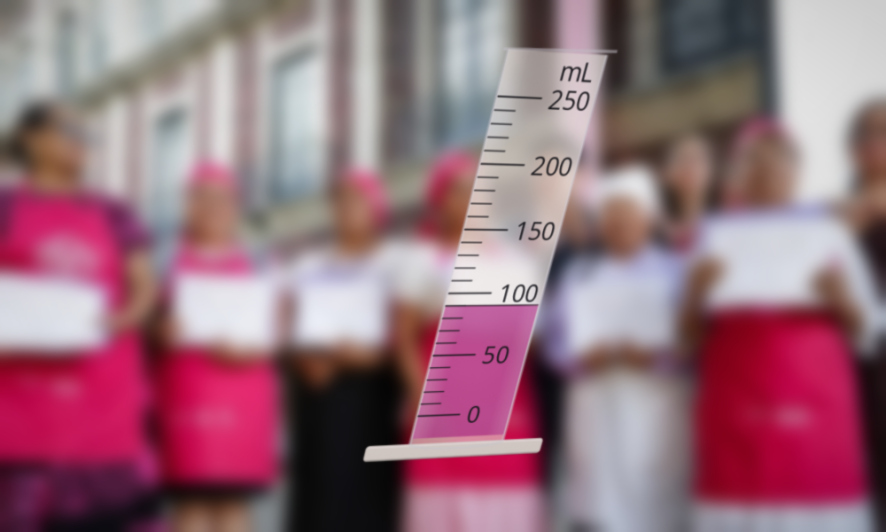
90 mL
